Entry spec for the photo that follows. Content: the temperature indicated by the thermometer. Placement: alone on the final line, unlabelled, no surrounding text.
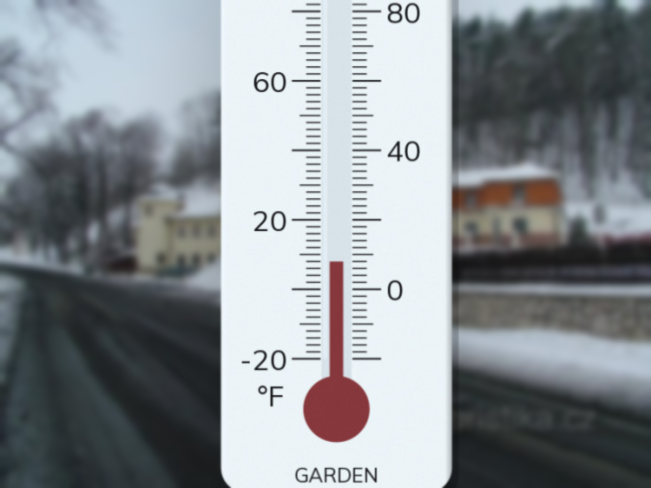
8 °F
